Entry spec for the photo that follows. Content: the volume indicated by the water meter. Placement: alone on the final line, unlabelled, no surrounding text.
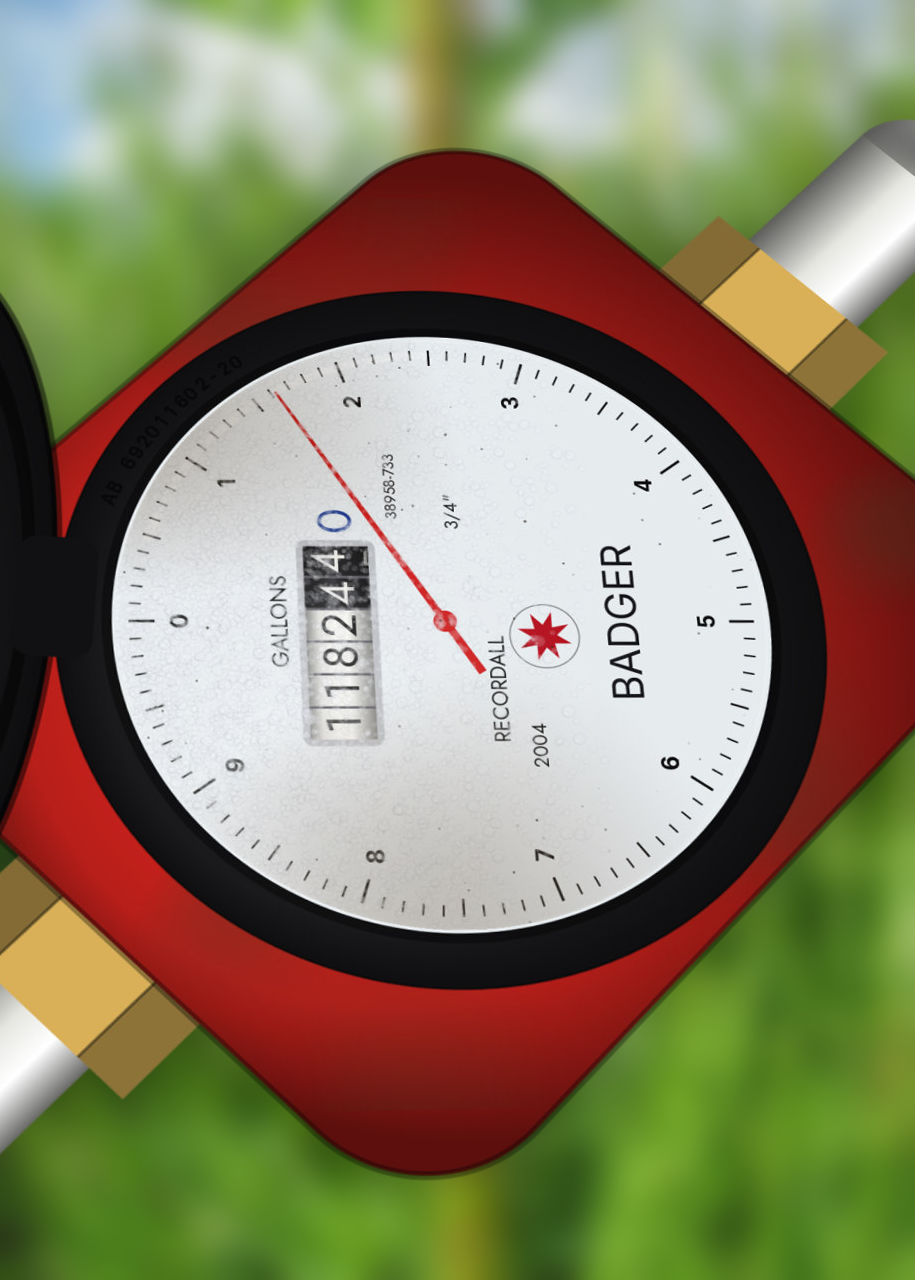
1182441.6 gal
